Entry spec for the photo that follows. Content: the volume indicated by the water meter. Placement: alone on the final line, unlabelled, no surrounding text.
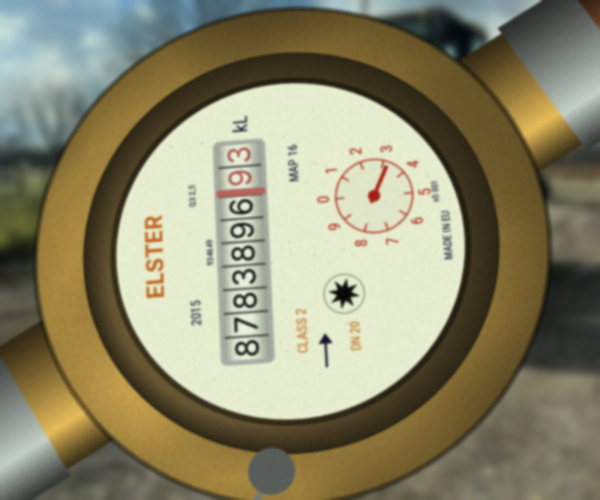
8783896.933 kL
